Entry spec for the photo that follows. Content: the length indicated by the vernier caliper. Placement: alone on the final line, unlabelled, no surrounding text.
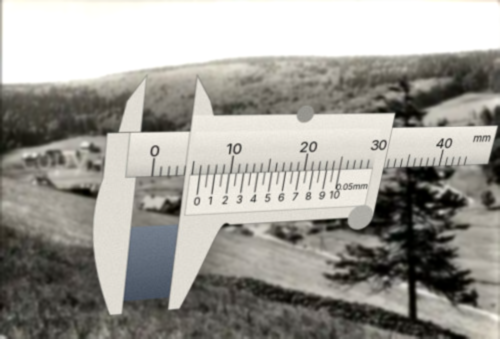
6.0 mm
